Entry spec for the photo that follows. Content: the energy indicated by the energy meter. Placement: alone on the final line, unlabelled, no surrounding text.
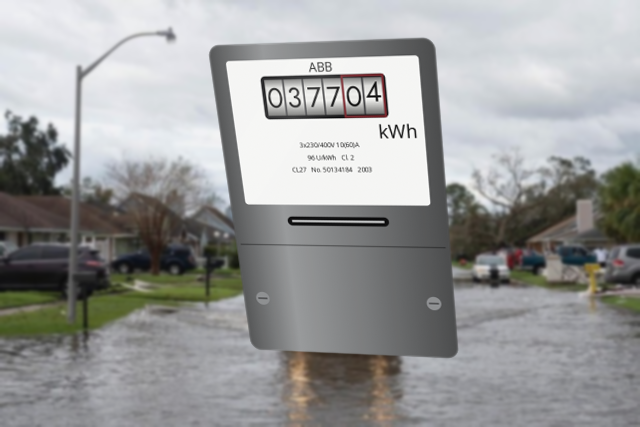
377.04 kWh
